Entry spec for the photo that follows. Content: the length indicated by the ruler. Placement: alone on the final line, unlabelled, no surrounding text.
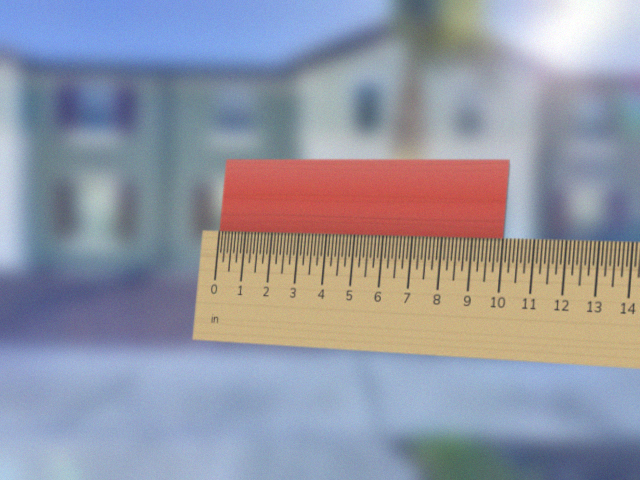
10 in
